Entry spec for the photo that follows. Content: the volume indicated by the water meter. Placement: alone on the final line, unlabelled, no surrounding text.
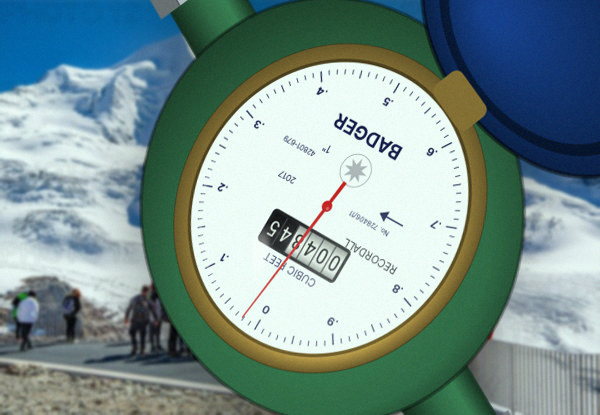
4845.02 ft³
